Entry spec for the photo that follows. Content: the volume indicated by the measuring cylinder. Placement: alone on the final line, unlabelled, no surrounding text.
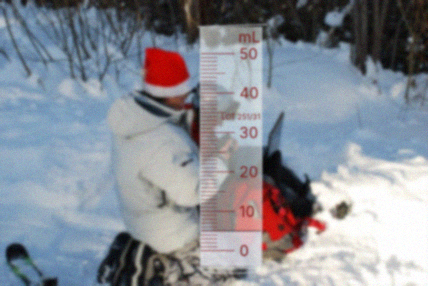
5 mL
